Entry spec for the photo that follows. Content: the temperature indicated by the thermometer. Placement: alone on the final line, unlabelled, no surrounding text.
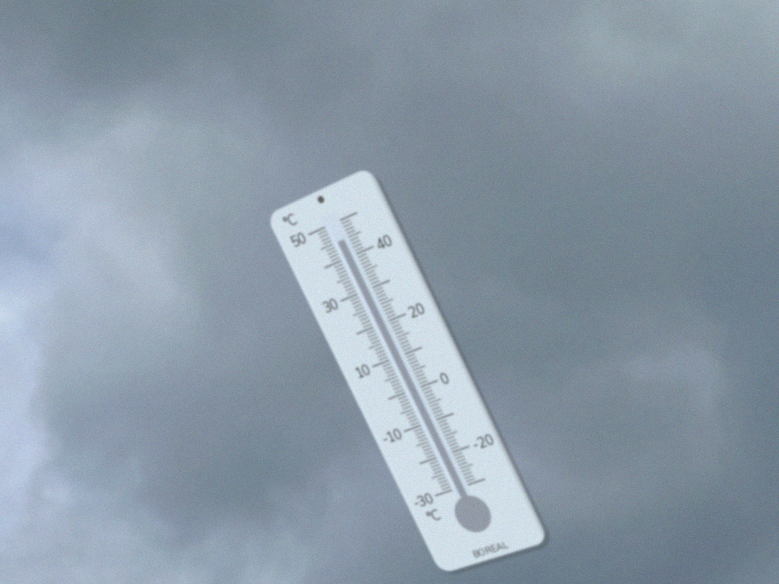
45 °C
